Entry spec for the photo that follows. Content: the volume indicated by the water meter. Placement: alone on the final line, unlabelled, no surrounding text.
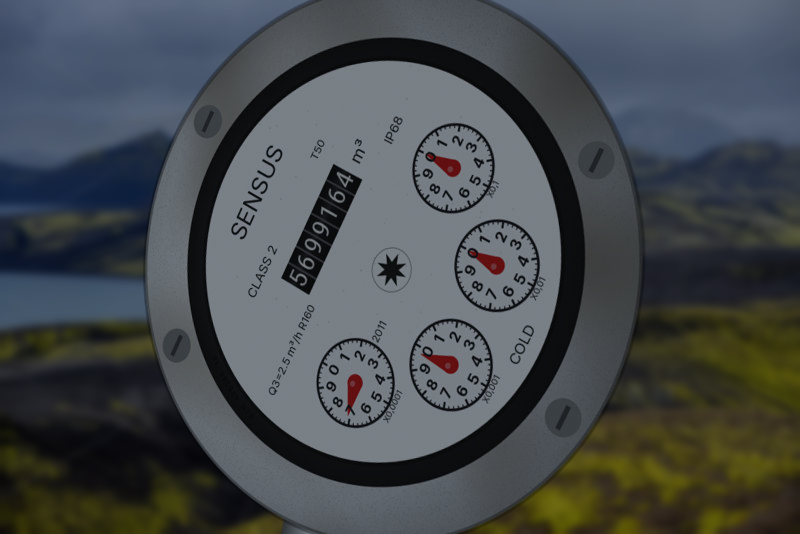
5699163.9997 m³
